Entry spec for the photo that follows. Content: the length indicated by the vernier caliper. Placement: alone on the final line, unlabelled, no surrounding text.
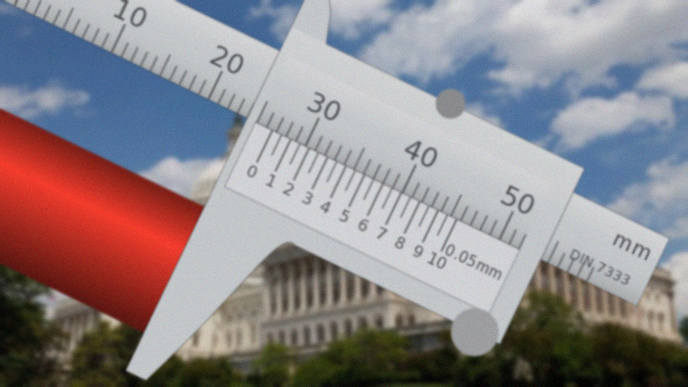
26.6 mm
